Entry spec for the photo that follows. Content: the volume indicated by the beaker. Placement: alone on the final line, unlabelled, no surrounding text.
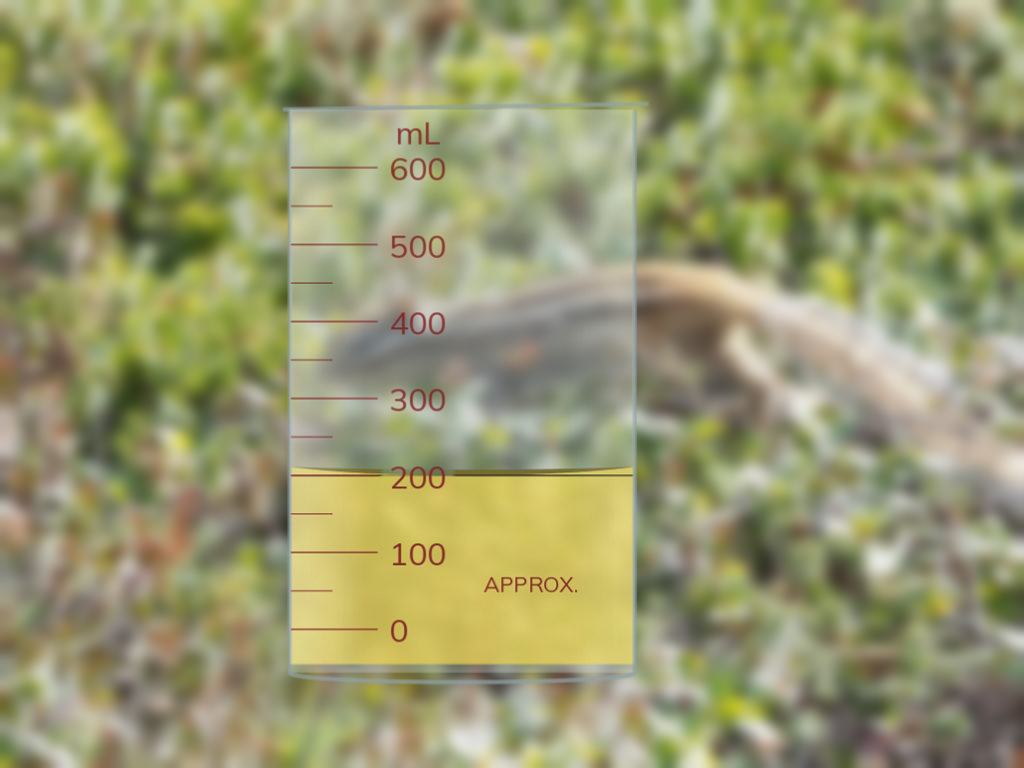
200 mL
